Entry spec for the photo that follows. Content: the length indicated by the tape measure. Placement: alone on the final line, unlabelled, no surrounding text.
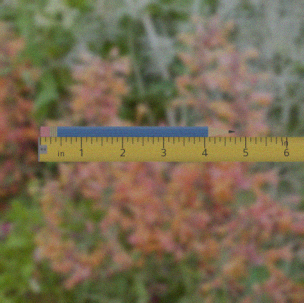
4.75 in
